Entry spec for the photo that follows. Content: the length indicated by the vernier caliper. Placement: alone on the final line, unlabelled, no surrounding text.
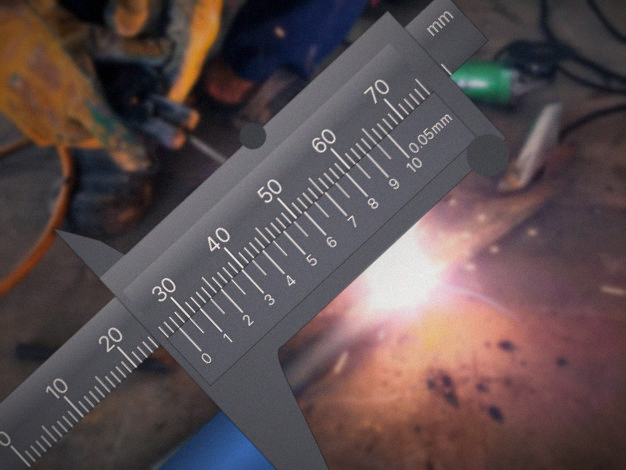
28.0 mm
